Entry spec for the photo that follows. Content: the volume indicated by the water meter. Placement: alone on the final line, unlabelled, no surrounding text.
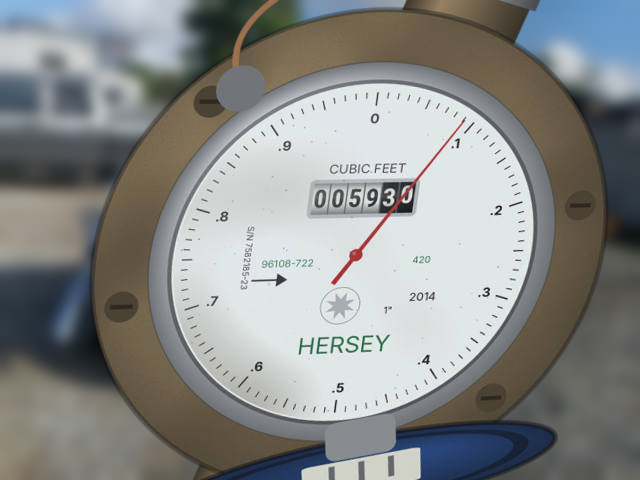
5930.09 ft³
